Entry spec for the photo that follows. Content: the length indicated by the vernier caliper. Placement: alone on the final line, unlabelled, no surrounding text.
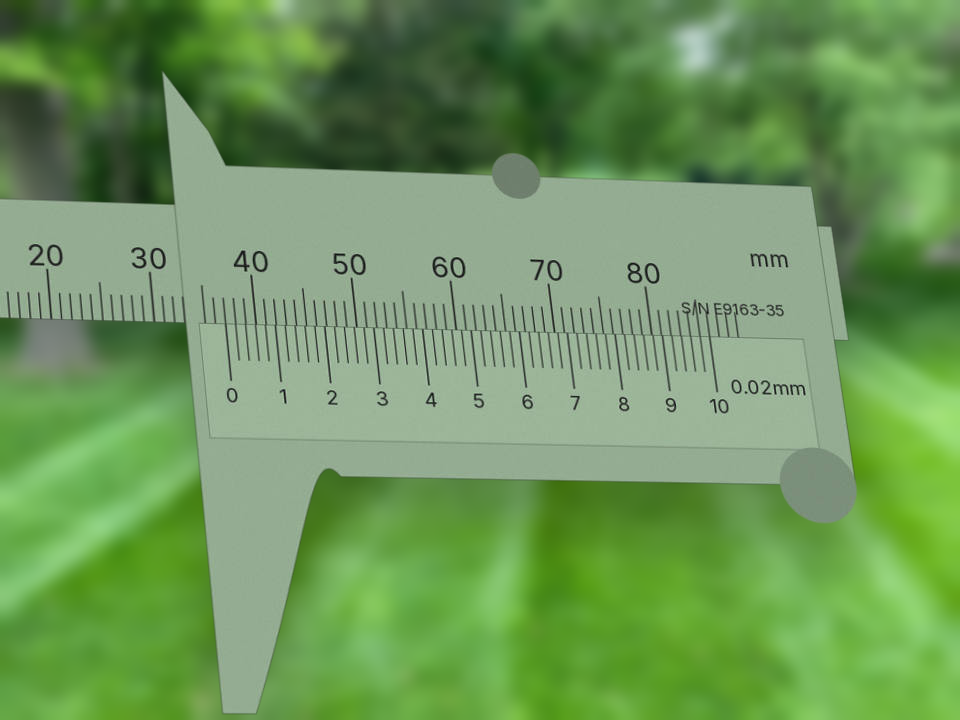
37.0 mm
